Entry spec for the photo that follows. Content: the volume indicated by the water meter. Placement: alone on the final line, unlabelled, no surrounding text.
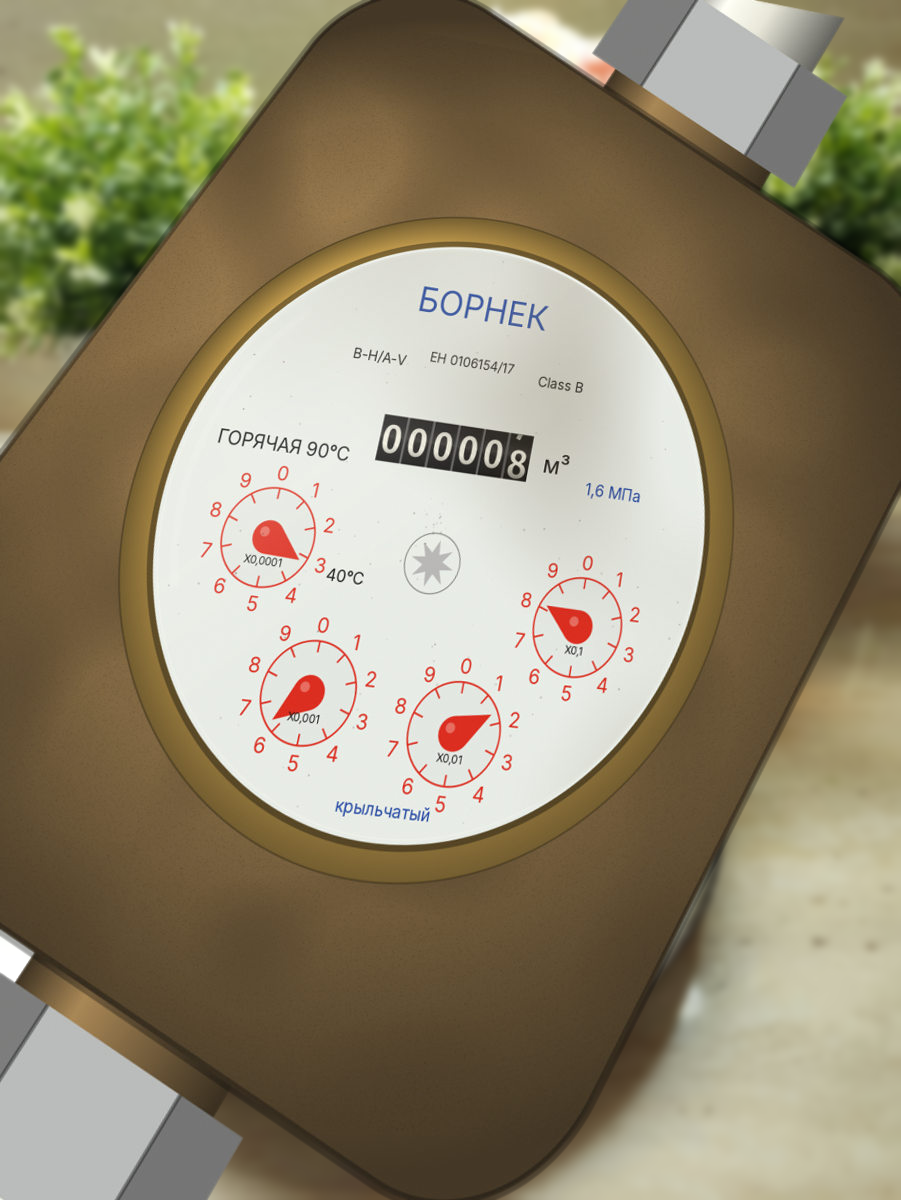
7.8163 m³
